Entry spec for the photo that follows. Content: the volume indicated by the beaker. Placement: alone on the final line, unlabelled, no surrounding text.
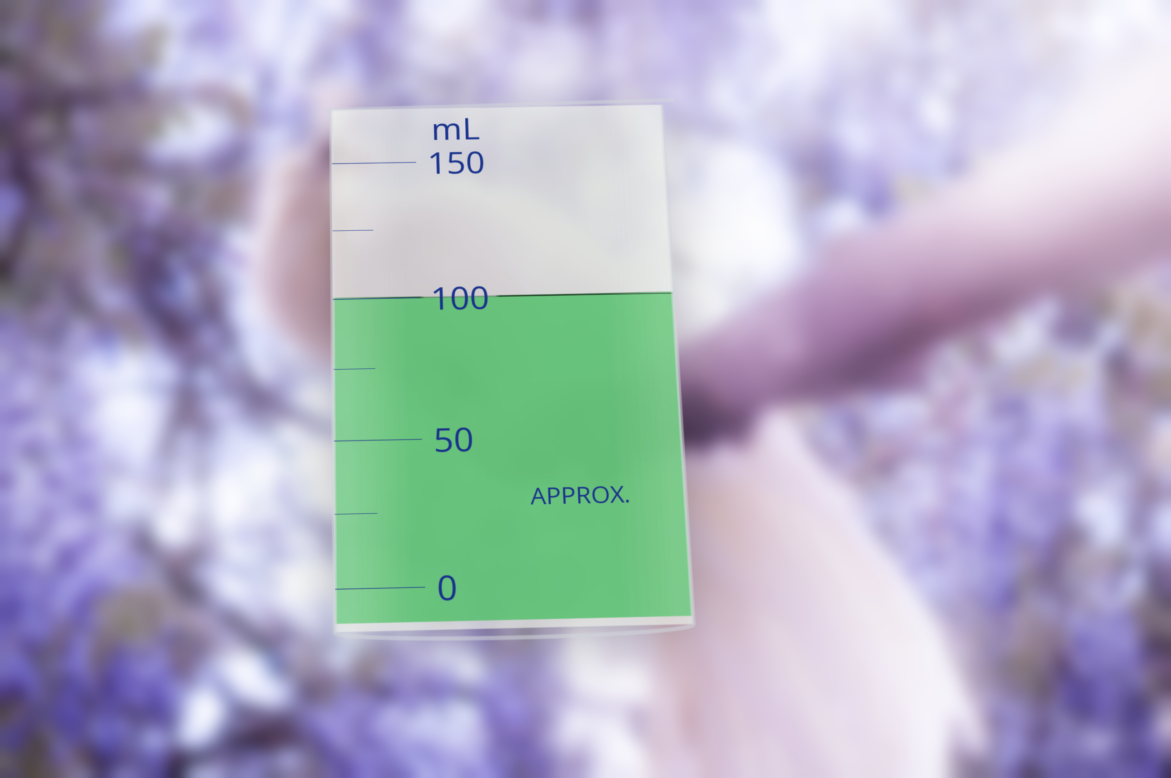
100 mL
